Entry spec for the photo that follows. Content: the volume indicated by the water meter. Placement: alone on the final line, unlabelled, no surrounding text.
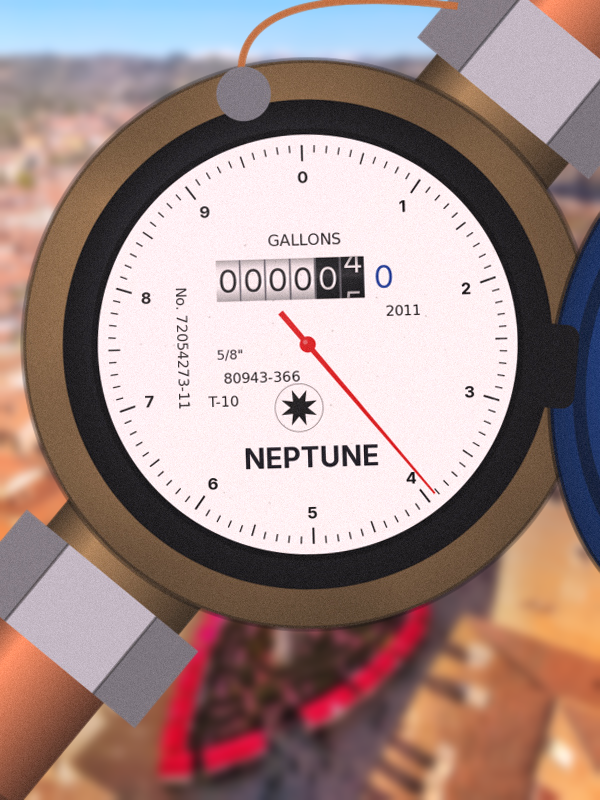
43.9 gal
